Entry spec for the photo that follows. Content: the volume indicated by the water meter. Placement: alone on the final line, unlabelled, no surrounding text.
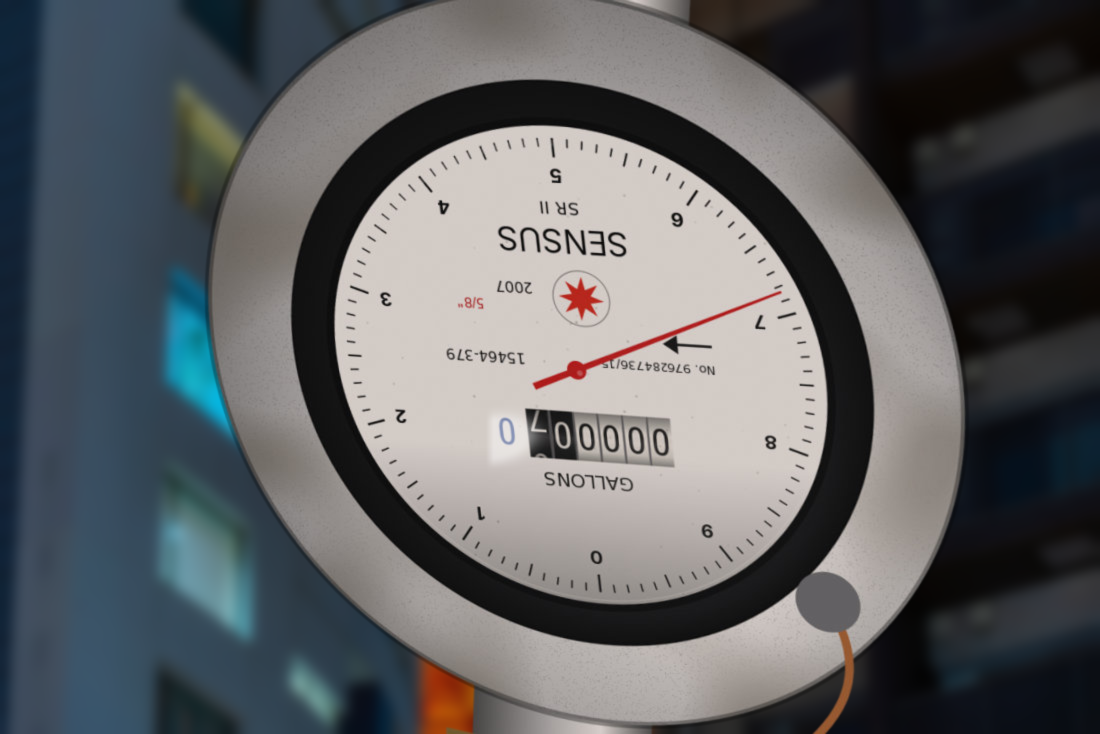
66.8 gal
